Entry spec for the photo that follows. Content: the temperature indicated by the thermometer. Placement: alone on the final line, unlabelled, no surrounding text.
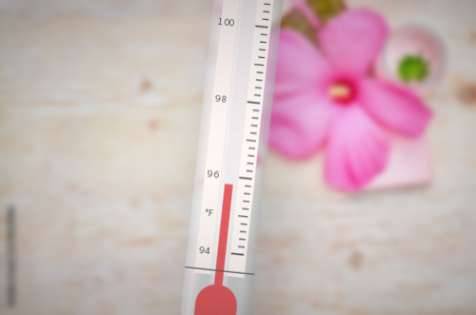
95.8 °F
